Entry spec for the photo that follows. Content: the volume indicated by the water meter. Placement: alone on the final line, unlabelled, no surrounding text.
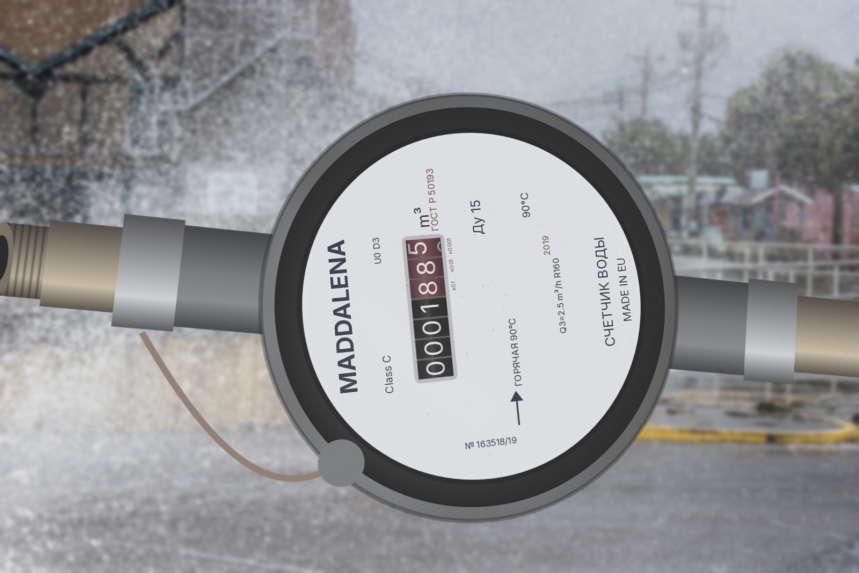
1.885 m³
